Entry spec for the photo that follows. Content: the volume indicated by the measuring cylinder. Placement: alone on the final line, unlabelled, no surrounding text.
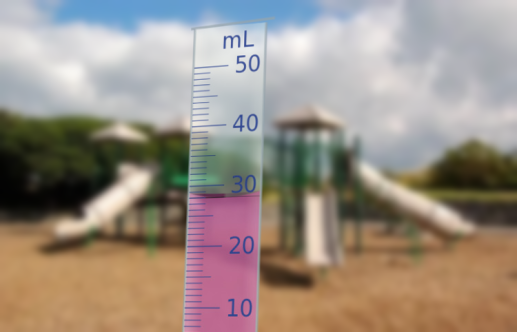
28 mL
